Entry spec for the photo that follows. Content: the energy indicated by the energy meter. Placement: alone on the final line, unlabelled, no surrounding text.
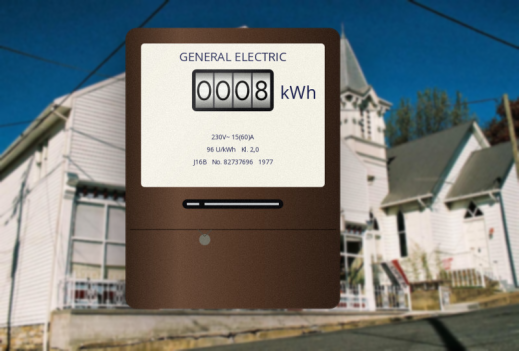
8 kWh
